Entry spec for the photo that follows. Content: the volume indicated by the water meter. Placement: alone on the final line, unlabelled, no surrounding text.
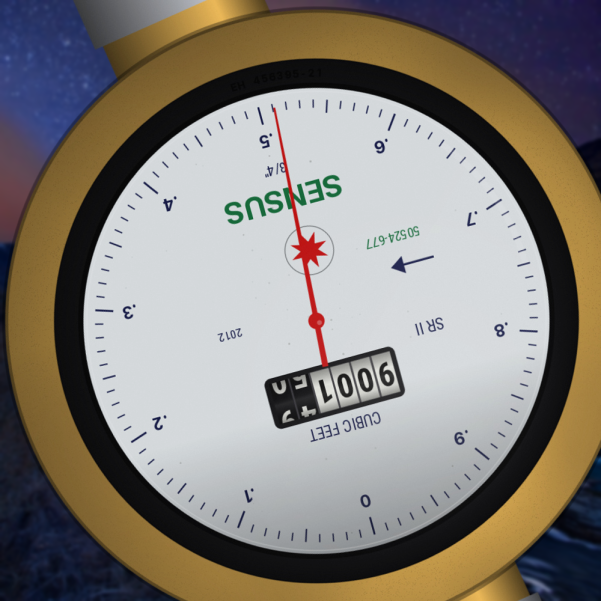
900149.51 ft³
